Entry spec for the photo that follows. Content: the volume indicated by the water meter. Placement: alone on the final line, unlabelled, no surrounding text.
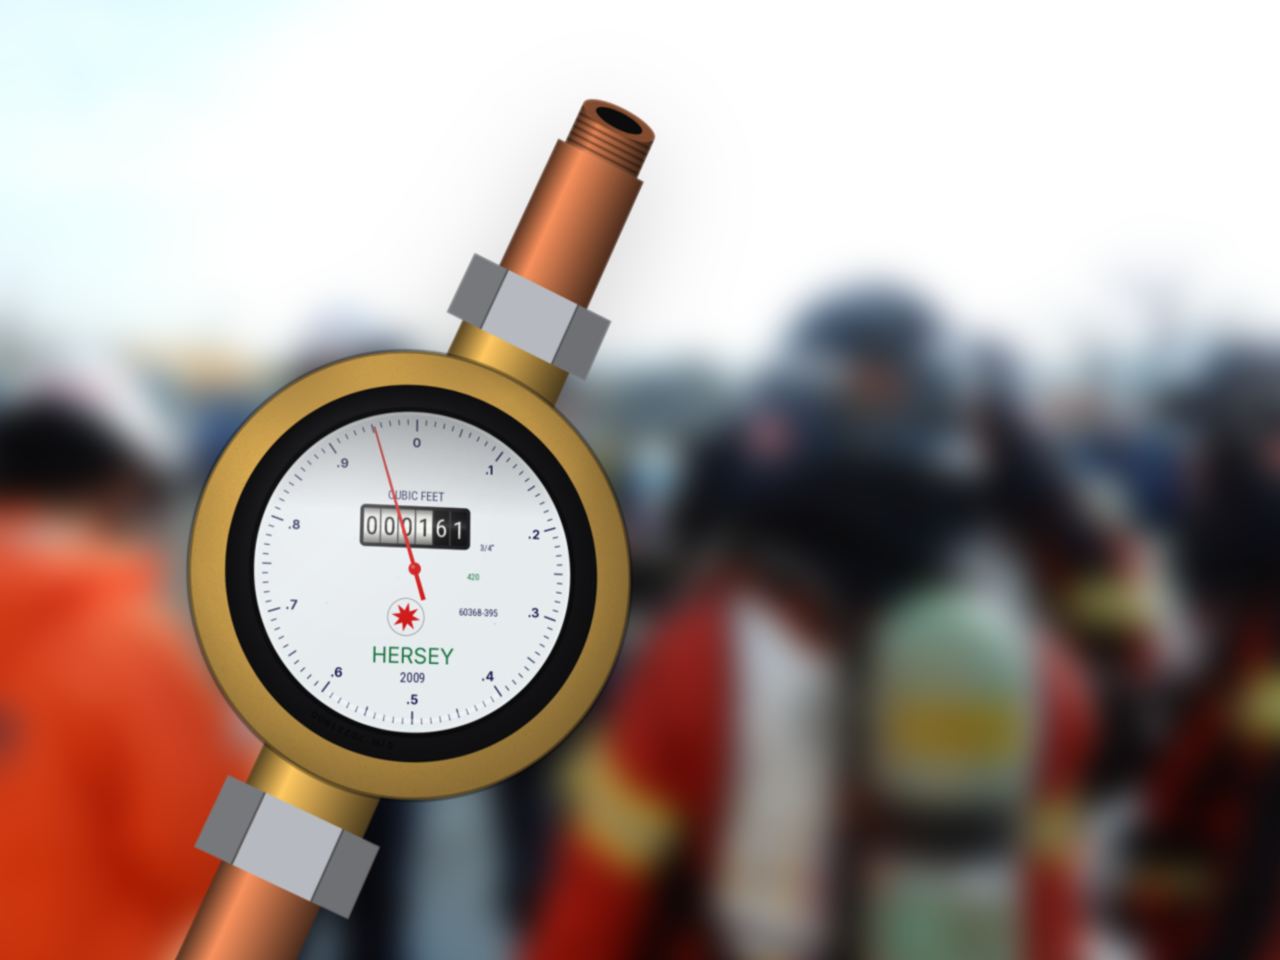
160.95 ft³
